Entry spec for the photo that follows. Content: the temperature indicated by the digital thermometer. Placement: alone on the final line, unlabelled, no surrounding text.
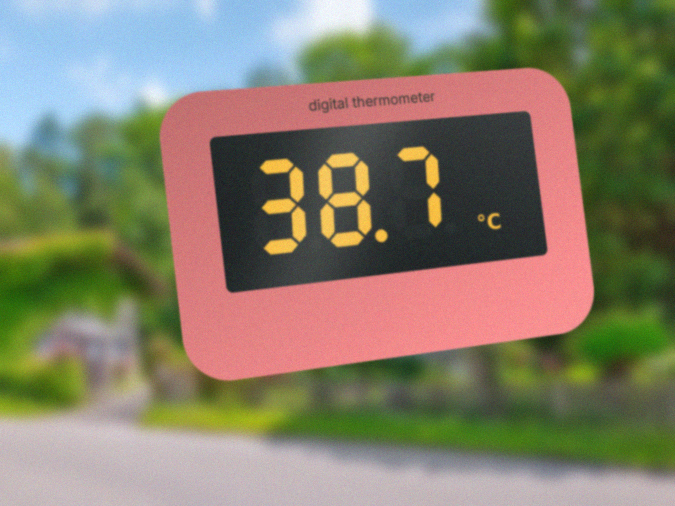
38.7 °C
